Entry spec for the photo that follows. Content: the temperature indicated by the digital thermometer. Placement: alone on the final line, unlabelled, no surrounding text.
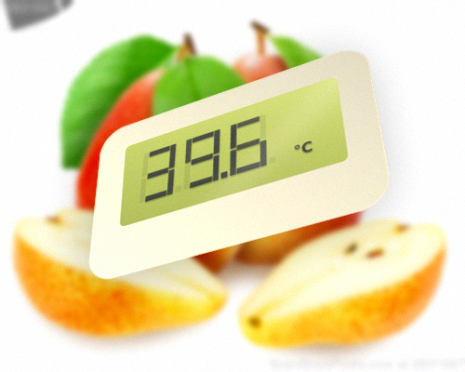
39.6 °C
